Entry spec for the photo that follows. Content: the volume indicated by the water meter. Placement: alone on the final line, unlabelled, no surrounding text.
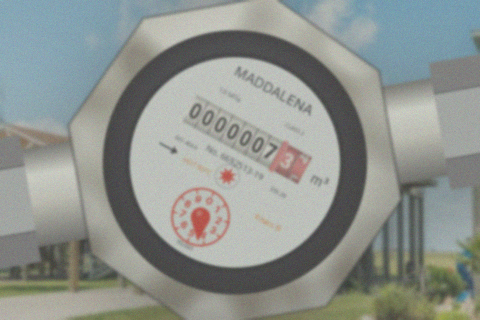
7.344 m³
